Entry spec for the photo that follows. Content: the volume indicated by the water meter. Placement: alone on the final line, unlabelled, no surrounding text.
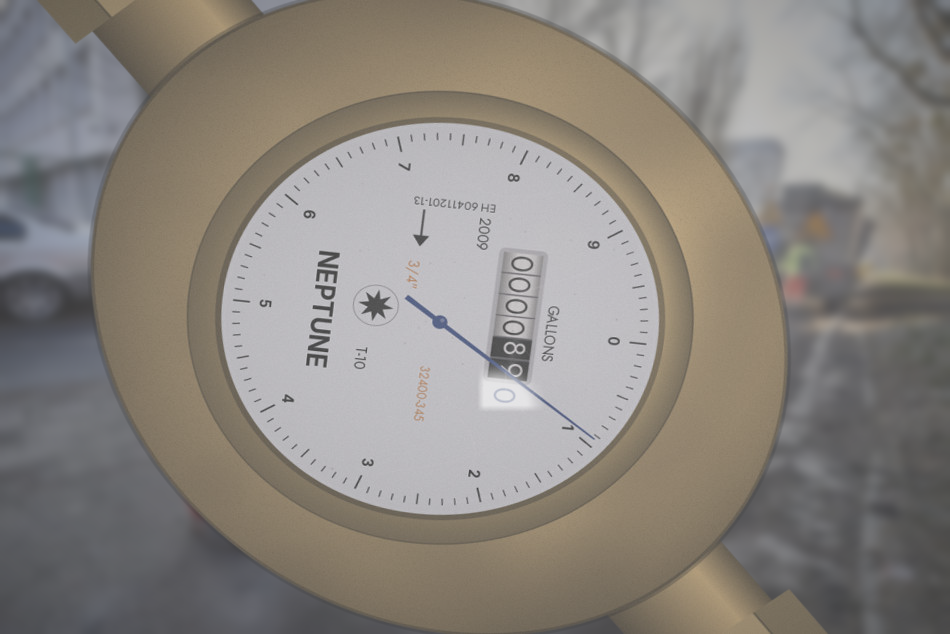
890.9 gal
